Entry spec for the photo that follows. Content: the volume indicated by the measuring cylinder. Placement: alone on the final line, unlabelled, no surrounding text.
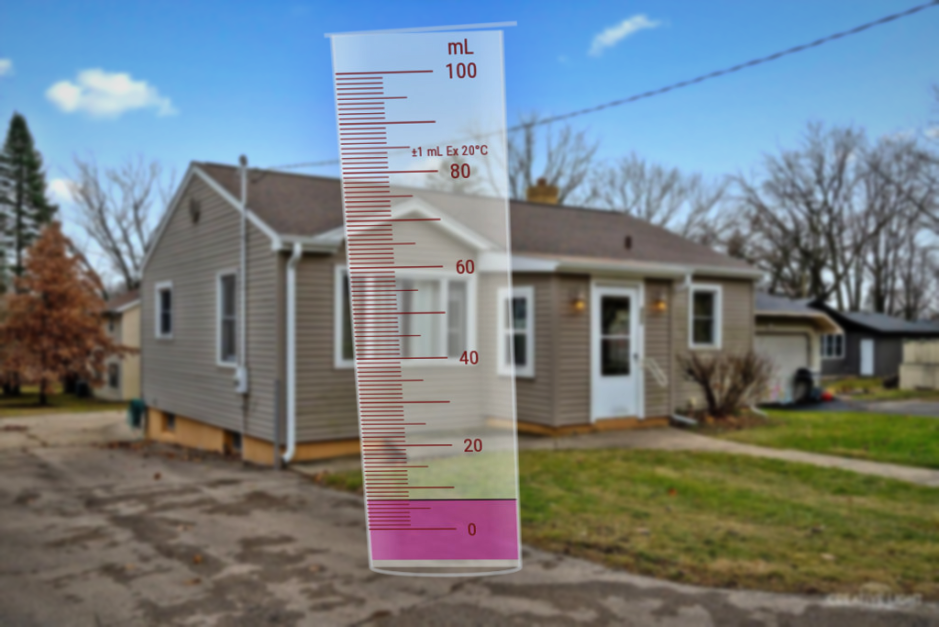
7 mL
